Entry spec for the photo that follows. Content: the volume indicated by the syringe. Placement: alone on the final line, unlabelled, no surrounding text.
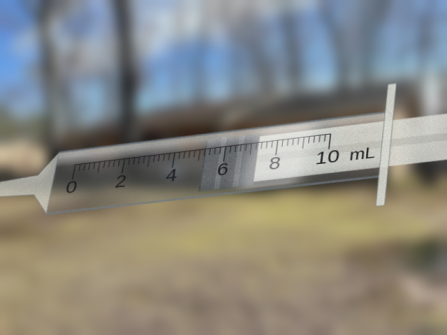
5.2 mL
